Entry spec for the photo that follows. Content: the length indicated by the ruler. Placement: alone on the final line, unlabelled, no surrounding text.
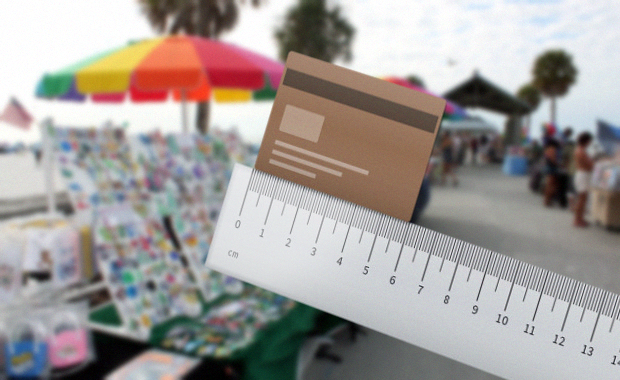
6 cm
